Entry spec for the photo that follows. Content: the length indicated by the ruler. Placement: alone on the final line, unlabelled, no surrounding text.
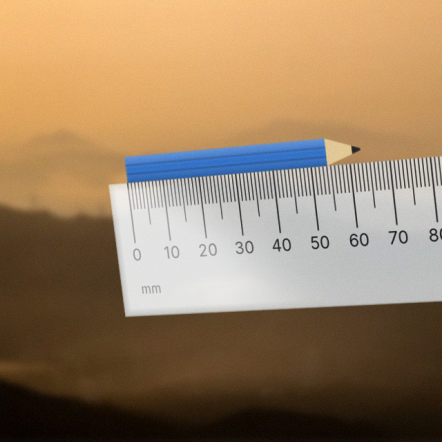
63 mm
